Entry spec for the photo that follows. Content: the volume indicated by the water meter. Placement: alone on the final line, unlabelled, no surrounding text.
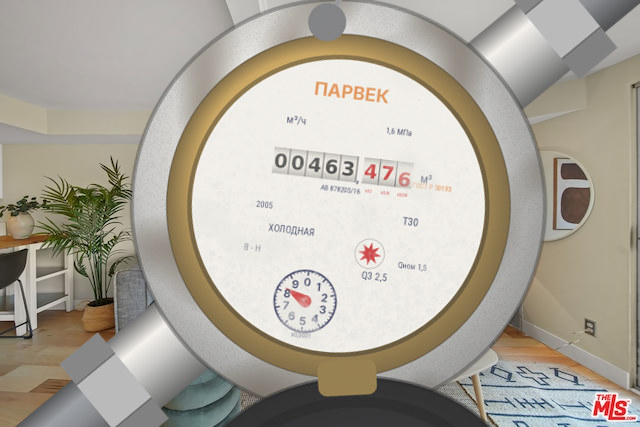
463.4758 m³
